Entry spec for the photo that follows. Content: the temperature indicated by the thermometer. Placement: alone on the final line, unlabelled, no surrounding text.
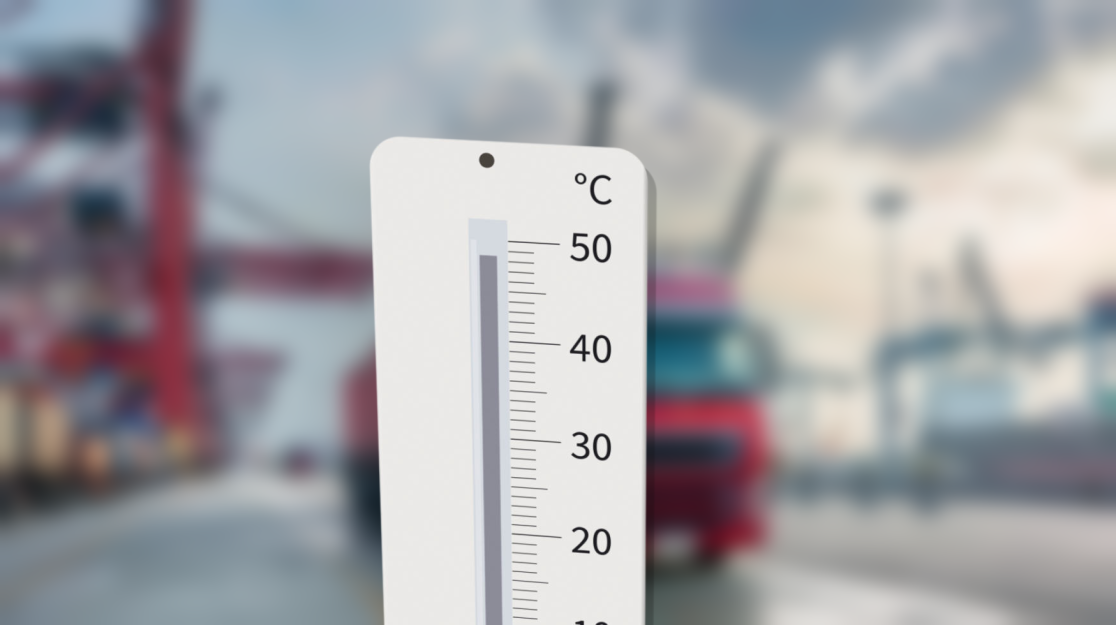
48.5 °C
